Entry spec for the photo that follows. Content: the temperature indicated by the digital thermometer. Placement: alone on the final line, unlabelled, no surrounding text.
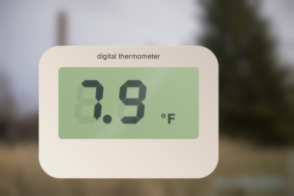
7.9 °F
